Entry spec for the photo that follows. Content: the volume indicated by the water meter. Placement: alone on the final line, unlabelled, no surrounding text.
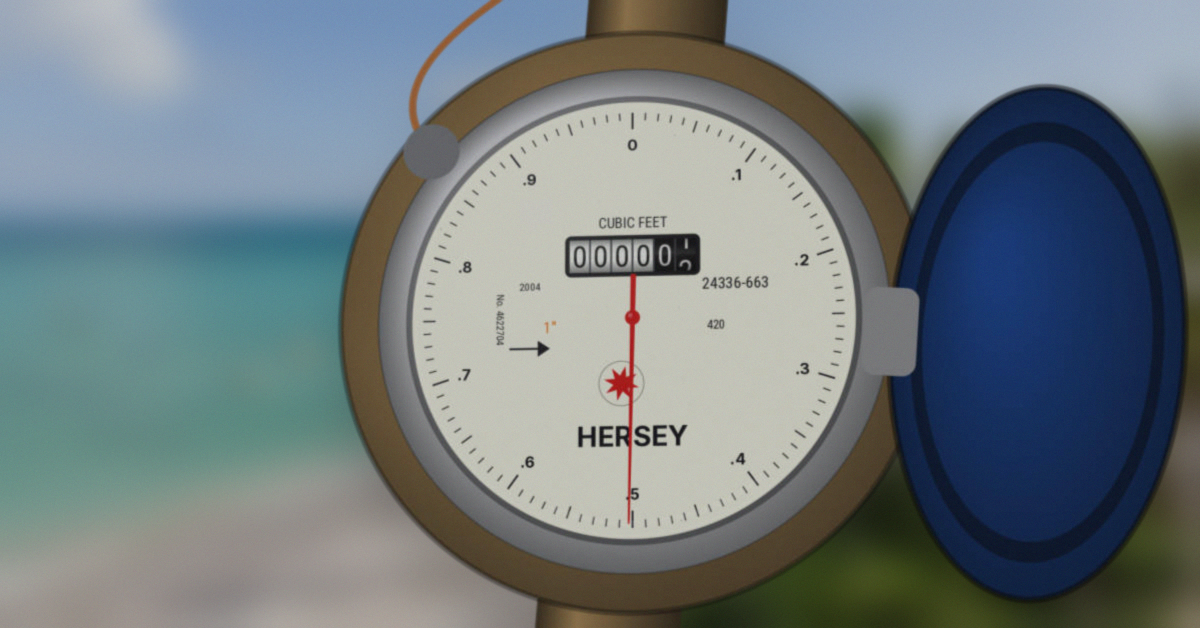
1.50 ft³
